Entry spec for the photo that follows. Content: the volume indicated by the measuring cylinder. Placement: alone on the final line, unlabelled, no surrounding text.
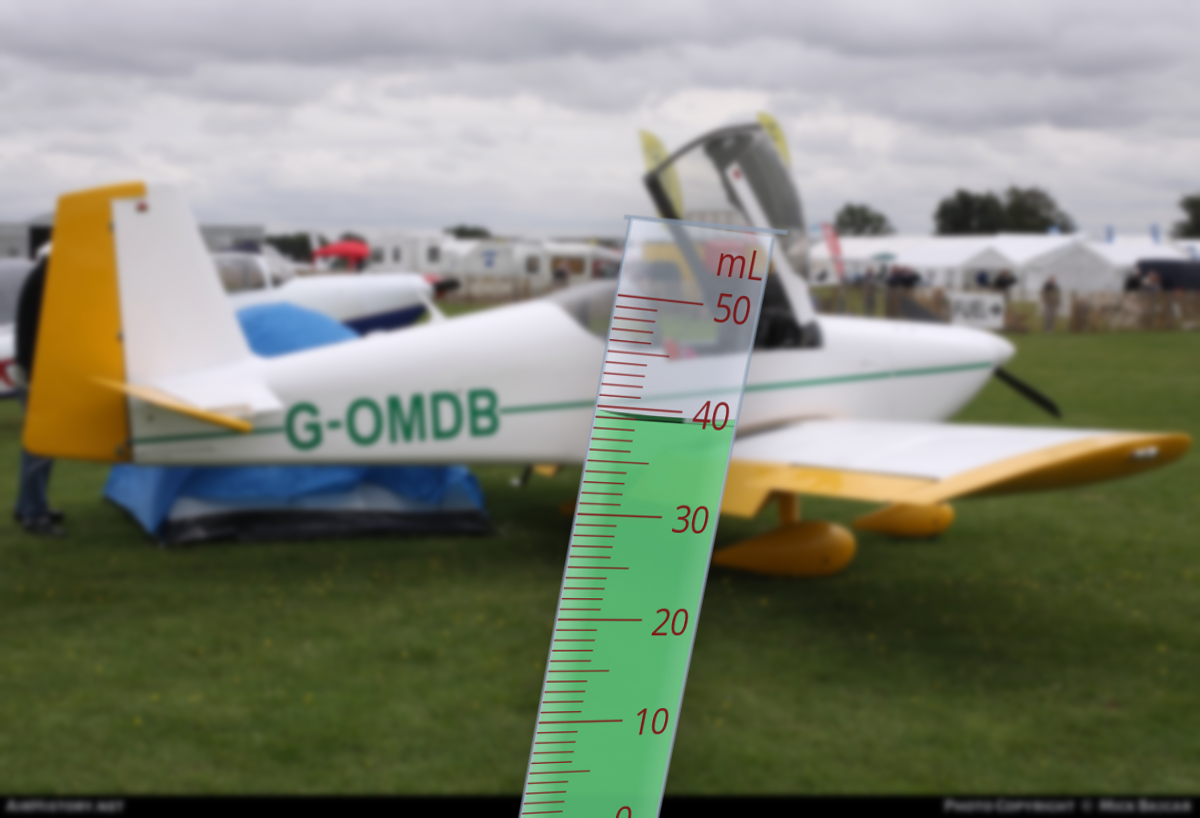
39 mL
